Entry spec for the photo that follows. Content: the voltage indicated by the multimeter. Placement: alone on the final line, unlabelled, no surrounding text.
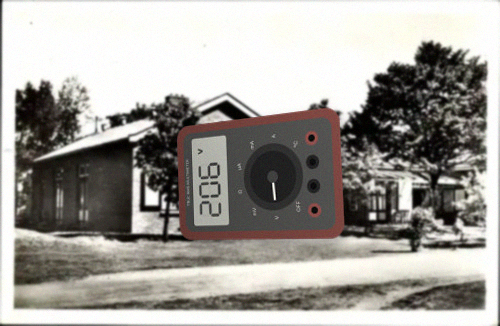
206 V
